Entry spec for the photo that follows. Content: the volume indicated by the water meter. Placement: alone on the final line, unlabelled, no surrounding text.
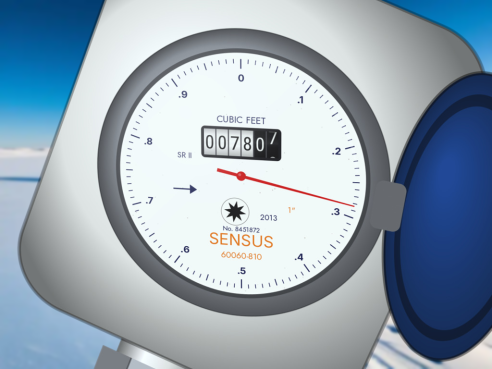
7807.28 ft³
